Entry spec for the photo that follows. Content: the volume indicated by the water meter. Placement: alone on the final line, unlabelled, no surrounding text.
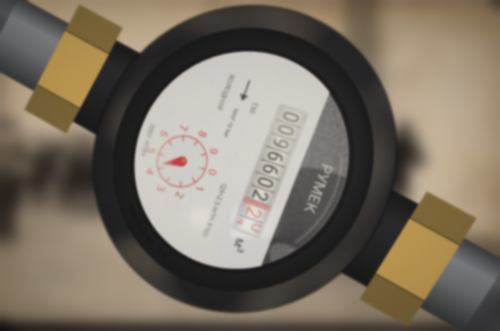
96602.204 m³
